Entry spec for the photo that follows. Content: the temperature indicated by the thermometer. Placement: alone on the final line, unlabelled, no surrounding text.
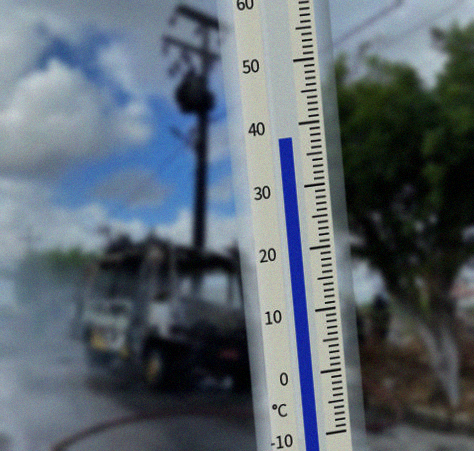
38 °C
